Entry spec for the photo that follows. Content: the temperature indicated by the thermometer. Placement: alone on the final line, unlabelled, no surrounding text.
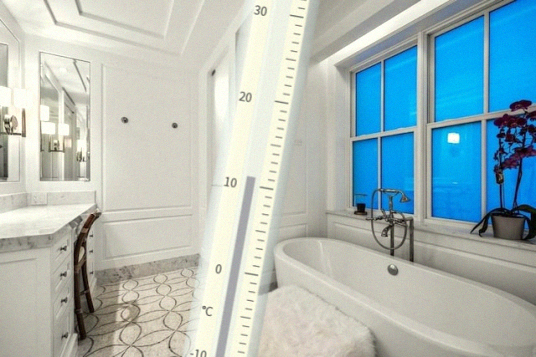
11 °C
